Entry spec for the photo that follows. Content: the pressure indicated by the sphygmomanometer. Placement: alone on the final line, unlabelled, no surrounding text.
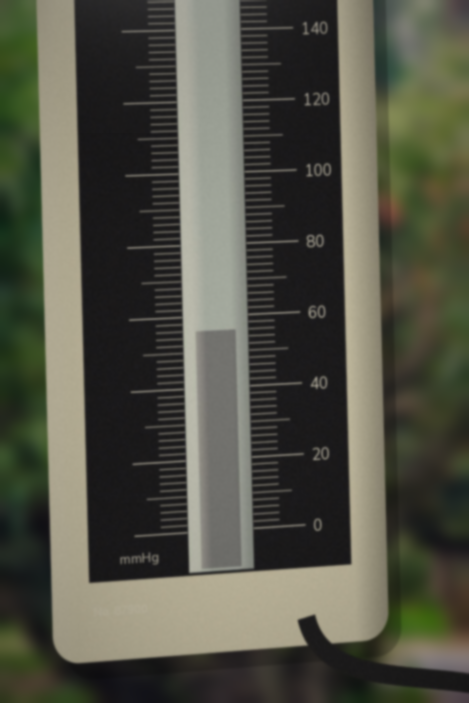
56 mmHg
